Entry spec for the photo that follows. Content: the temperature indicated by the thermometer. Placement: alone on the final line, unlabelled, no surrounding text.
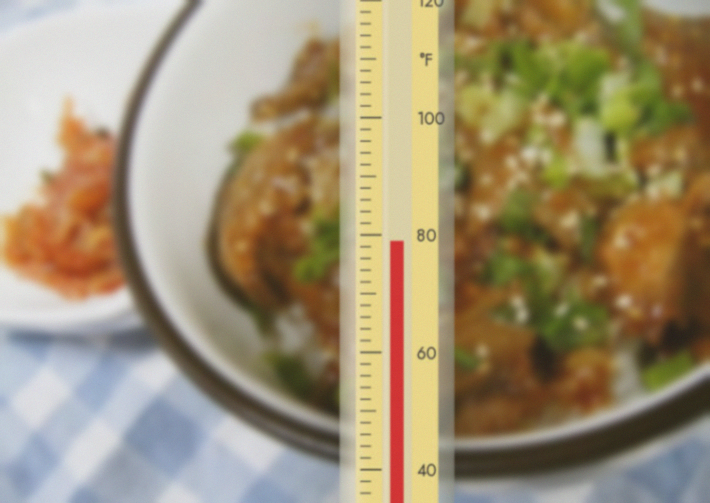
79 °F
